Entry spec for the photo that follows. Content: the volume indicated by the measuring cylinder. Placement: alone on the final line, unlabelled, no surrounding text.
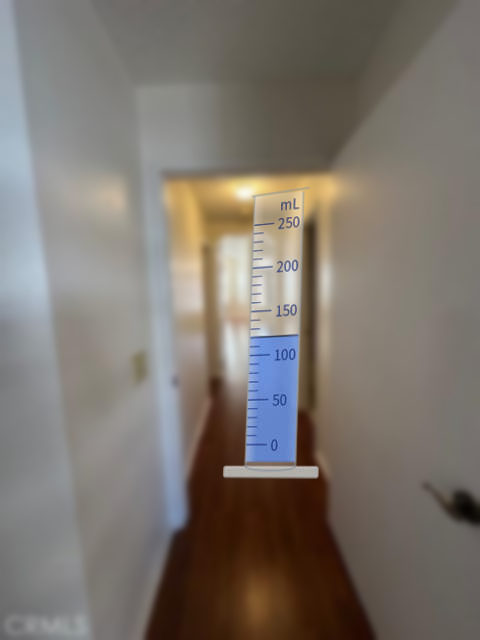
120 mL
